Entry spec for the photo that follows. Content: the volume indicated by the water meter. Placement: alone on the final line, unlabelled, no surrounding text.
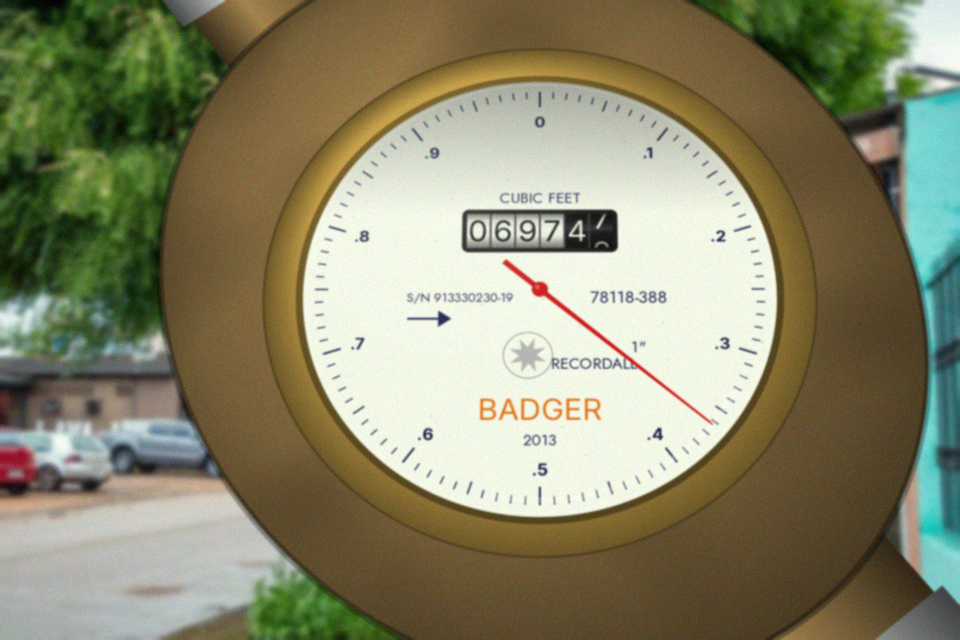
69747.36 ft³
